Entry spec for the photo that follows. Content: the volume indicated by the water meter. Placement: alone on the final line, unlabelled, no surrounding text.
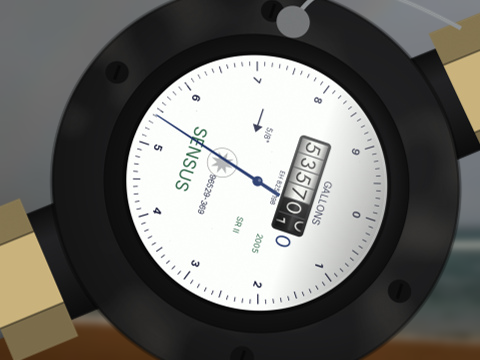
5357005.4 gal
